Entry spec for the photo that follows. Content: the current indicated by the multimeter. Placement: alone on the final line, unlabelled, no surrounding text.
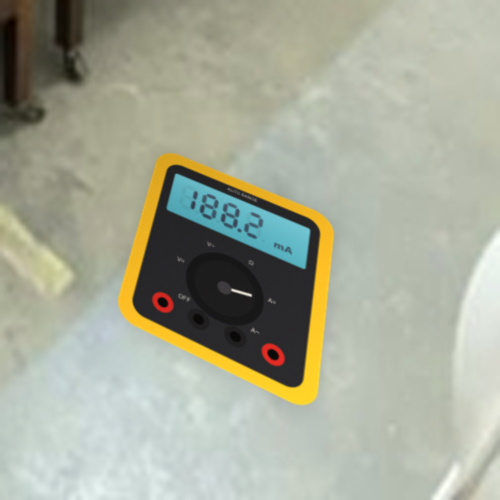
188.2 mA
